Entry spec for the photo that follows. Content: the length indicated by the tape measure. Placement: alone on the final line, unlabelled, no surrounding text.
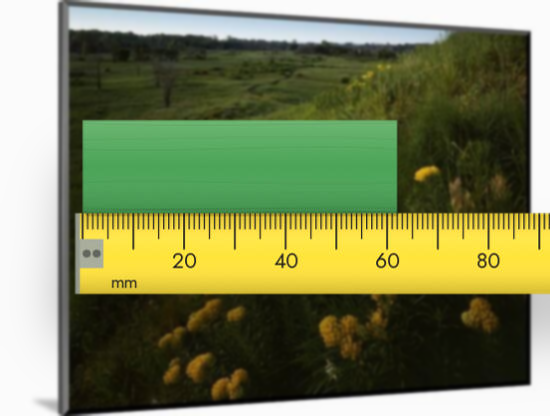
62 mm
